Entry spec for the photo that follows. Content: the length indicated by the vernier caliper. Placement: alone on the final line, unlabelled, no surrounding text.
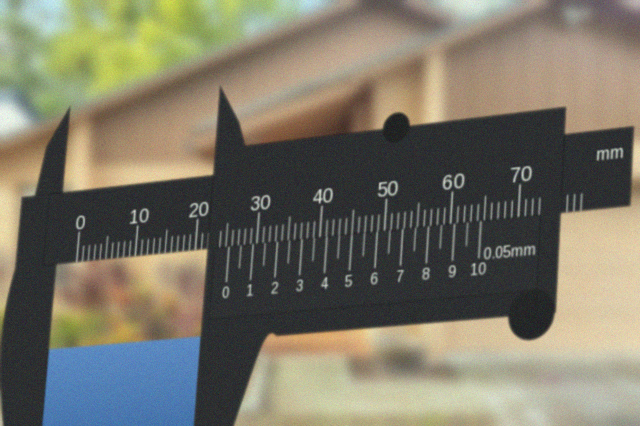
25.5 mm
